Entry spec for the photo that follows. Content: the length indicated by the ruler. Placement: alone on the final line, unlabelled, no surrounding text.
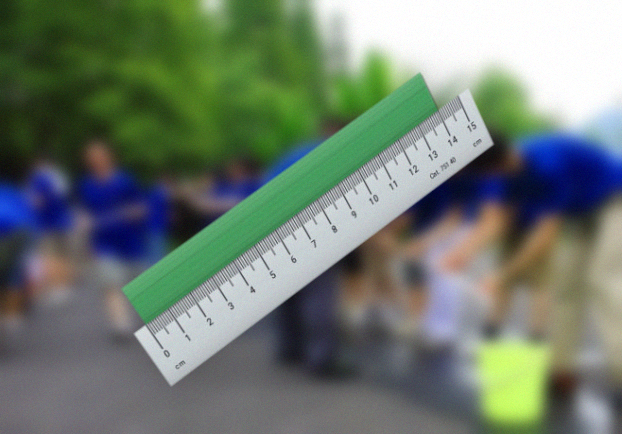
14 cm
